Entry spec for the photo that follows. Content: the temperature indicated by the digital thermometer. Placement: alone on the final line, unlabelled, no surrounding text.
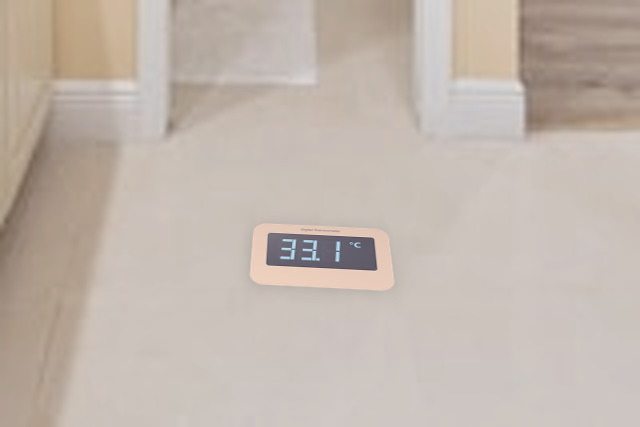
33.1 °C
